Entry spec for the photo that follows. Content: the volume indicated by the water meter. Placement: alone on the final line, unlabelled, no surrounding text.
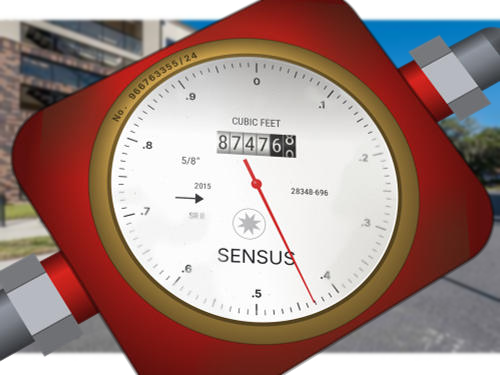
874768.43 ft³
